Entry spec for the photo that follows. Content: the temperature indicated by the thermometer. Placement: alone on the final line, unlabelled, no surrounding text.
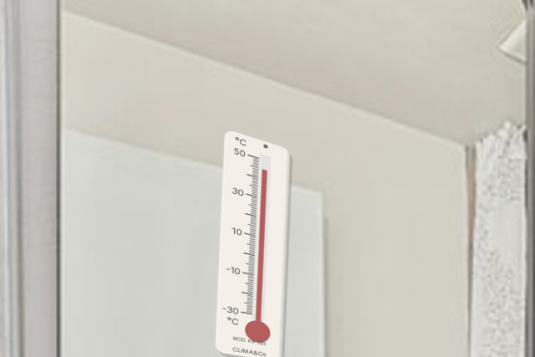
45 °C
